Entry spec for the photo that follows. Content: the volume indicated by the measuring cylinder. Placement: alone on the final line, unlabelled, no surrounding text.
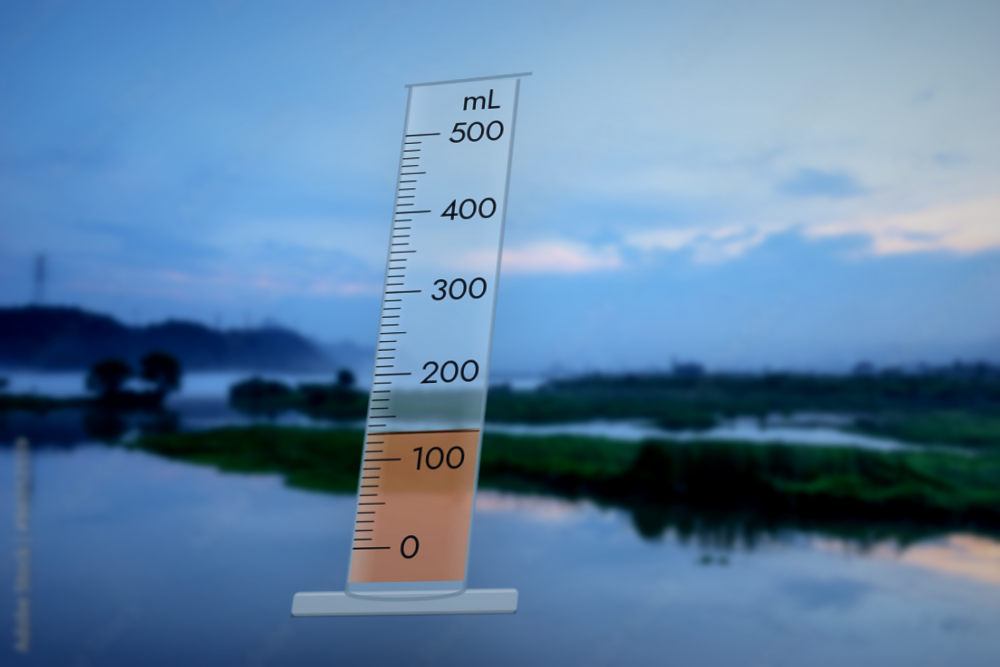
130 mL
